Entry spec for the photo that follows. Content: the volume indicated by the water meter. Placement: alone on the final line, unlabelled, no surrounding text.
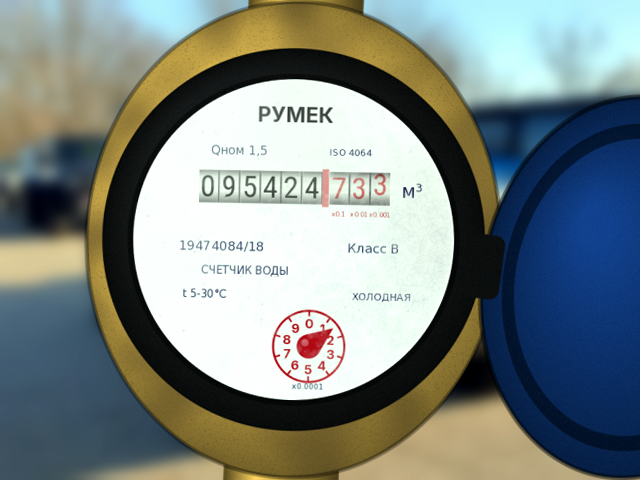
95424.7331 m³
